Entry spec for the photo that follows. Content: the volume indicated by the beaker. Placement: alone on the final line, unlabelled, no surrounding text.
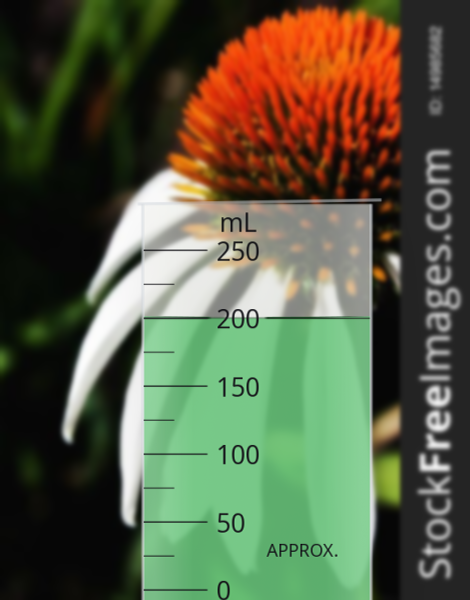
200 mL
